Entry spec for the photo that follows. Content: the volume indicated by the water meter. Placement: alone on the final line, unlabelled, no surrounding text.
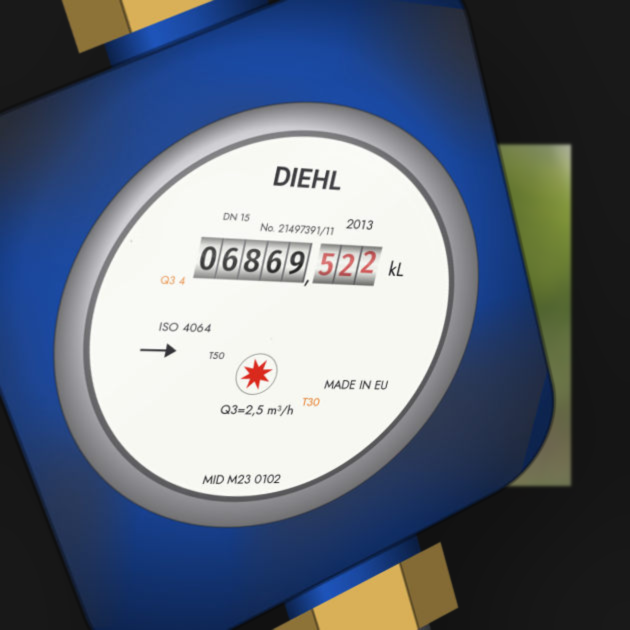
6869.522 kL
